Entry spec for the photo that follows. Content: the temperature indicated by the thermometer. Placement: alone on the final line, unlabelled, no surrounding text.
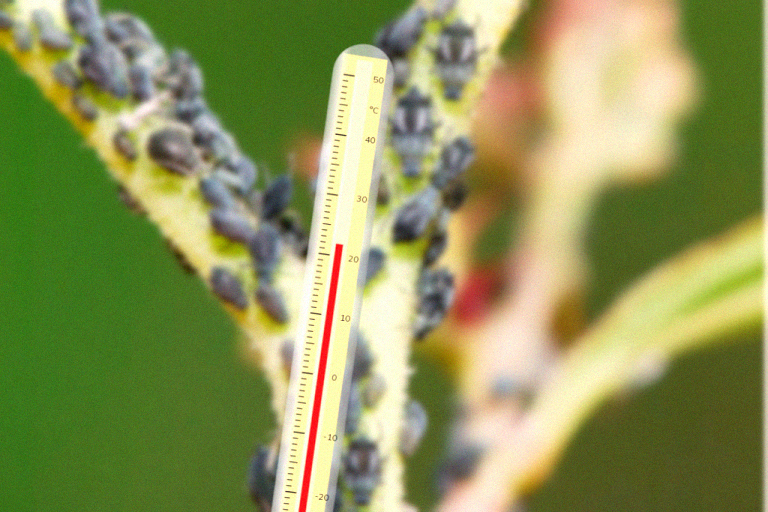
22 °C
